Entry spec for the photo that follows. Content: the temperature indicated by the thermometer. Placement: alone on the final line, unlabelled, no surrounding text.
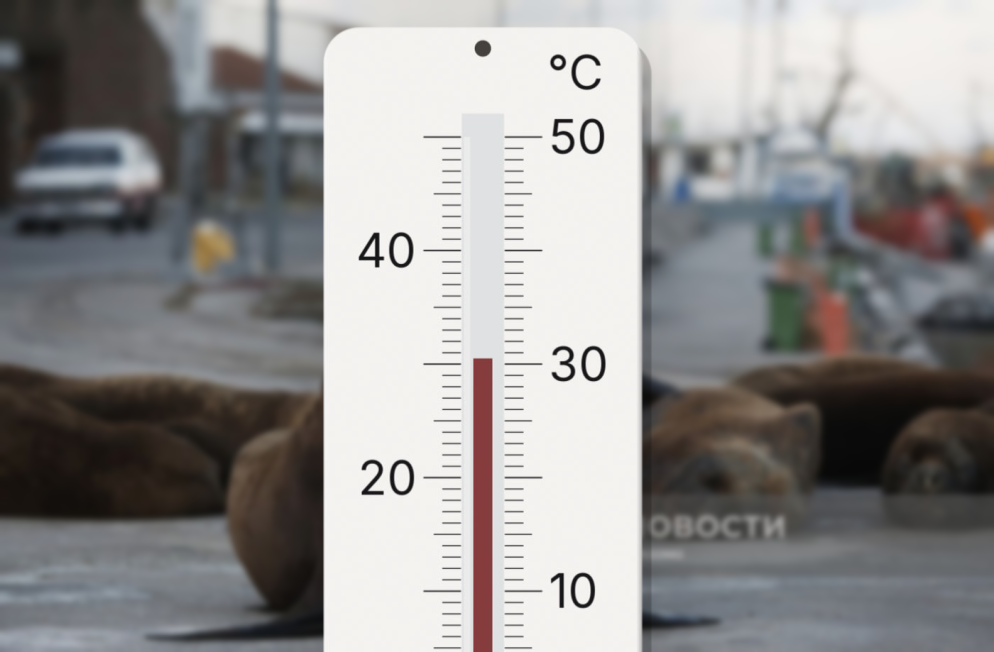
30.5 °C
